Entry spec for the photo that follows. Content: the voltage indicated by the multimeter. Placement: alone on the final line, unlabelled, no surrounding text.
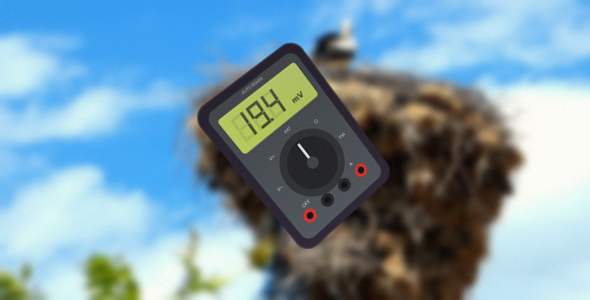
19.4 mV
